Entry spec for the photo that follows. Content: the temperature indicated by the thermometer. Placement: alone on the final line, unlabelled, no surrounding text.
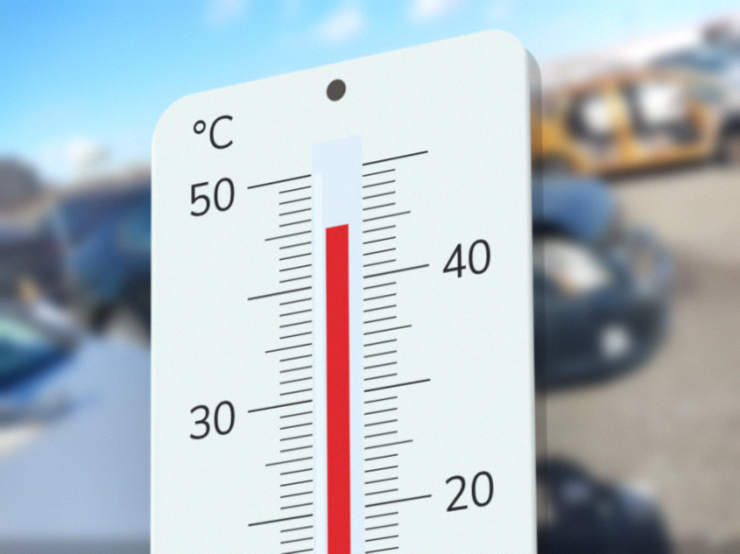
45 °C
